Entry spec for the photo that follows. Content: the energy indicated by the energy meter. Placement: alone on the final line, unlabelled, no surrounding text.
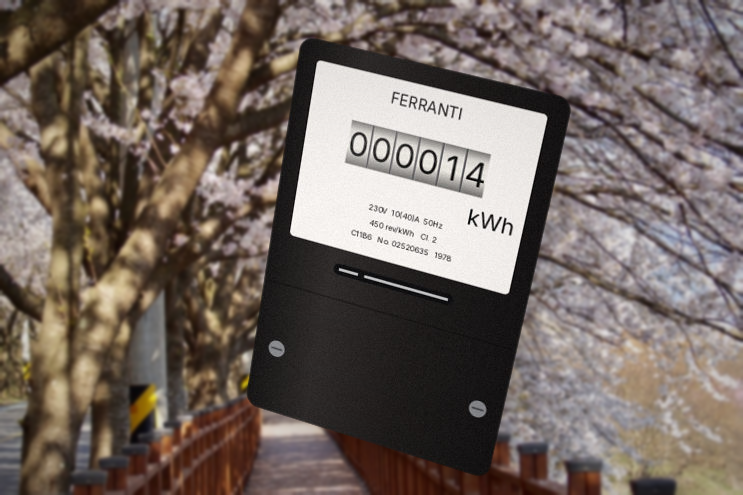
14 kWh
